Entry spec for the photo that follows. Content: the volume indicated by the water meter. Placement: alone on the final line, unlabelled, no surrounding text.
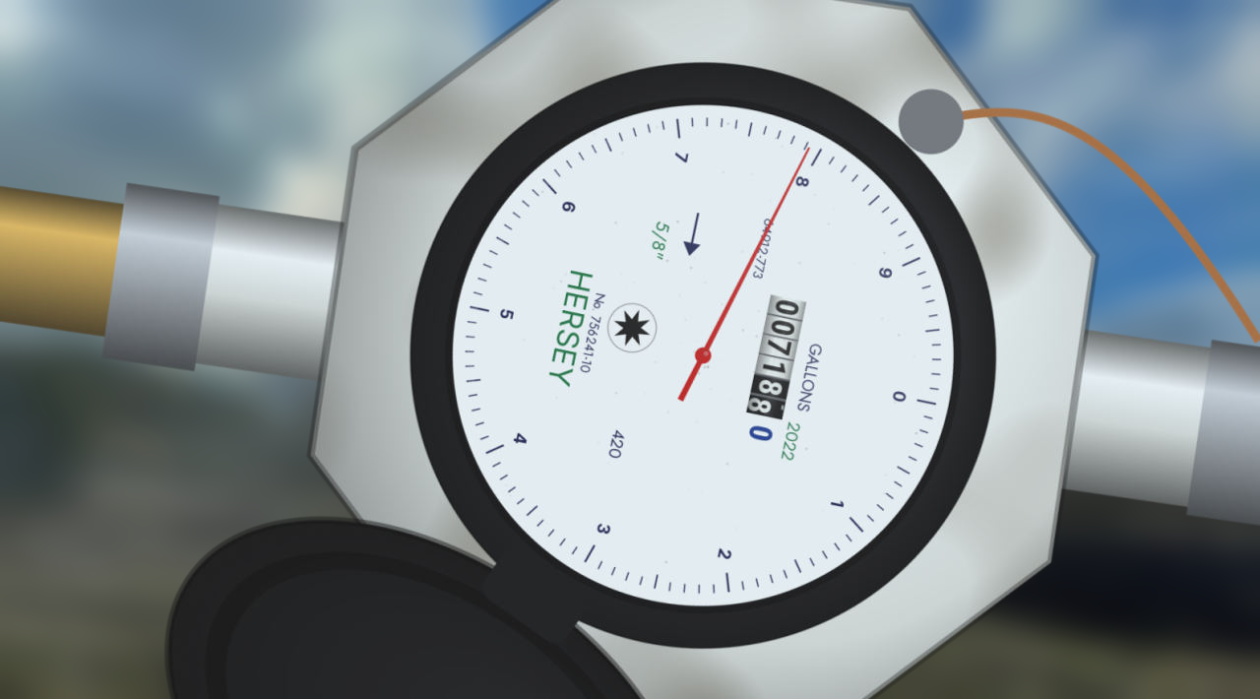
71877.9 gal
